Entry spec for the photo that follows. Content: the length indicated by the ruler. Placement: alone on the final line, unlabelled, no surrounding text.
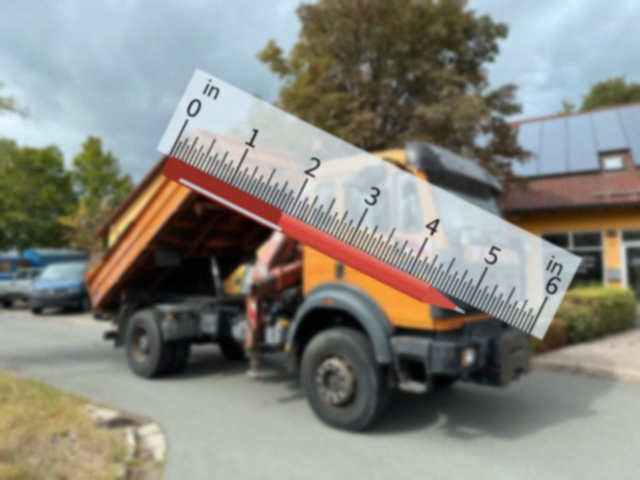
5 in
